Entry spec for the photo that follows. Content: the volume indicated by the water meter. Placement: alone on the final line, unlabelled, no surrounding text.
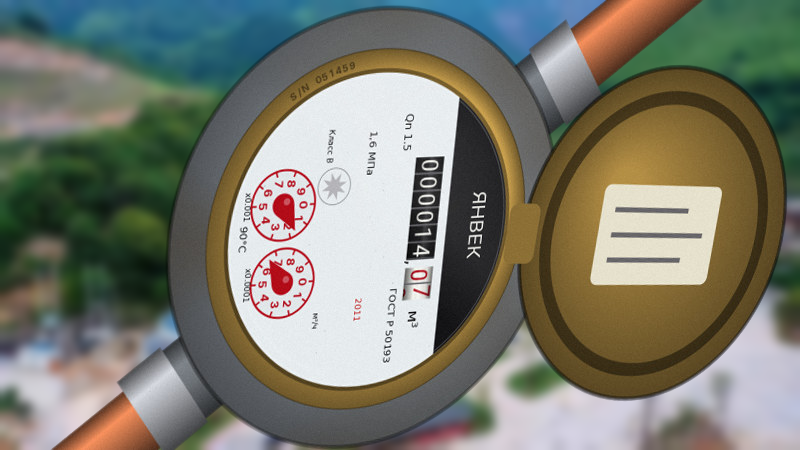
14.0716 m³
